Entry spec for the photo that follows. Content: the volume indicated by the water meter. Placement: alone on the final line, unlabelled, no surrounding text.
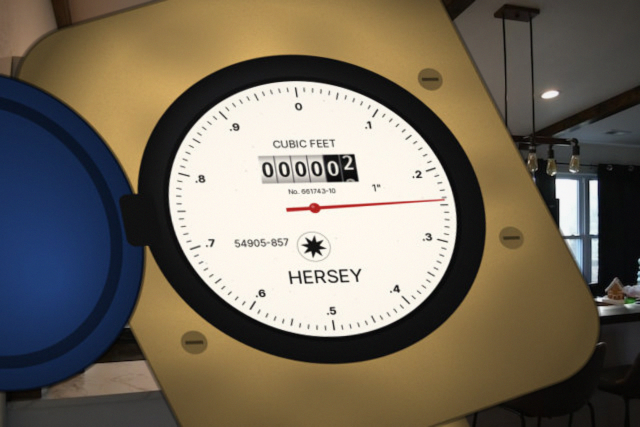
2.24 ft³
